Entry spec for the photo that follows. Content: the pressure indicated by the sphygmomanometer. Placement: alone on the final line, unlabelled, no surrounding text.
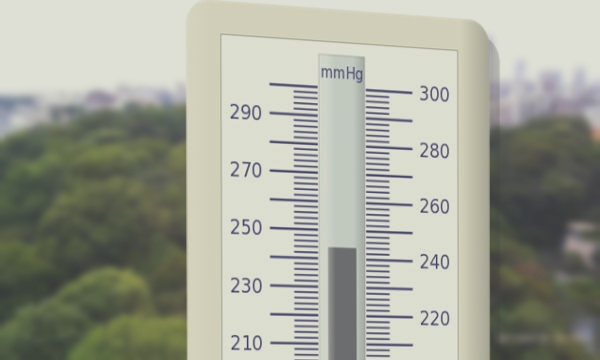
244 mmHg
